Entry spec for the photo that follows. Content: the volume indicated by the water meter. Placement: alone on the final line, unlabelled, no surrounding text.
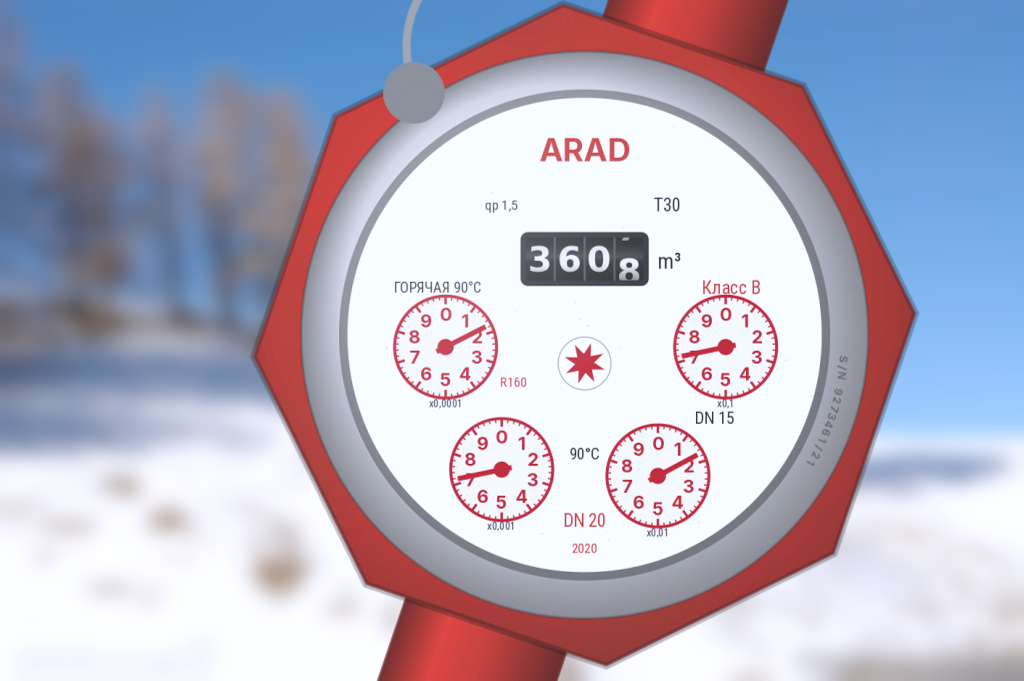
3607.7171 m³
